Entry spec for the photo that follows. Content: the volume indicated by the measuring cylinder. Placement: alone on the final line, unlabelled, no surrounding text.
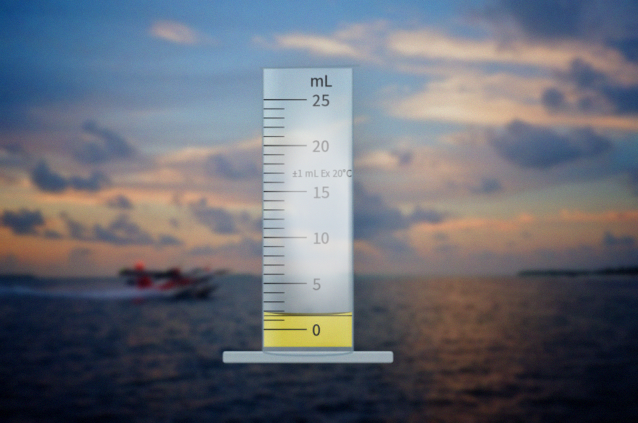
1.5 mL
